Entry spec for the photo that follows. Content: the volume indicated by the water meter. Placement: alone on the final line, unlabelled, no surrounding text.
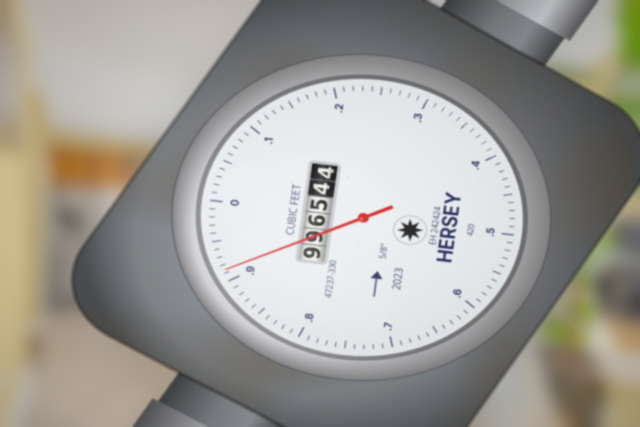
996543.91 ft³
